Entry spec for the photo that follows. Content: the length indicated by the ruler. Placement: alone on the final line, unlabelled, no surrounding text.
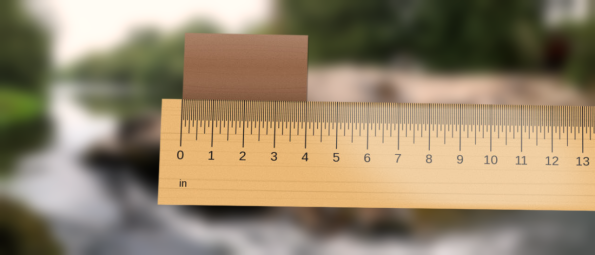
4 in
